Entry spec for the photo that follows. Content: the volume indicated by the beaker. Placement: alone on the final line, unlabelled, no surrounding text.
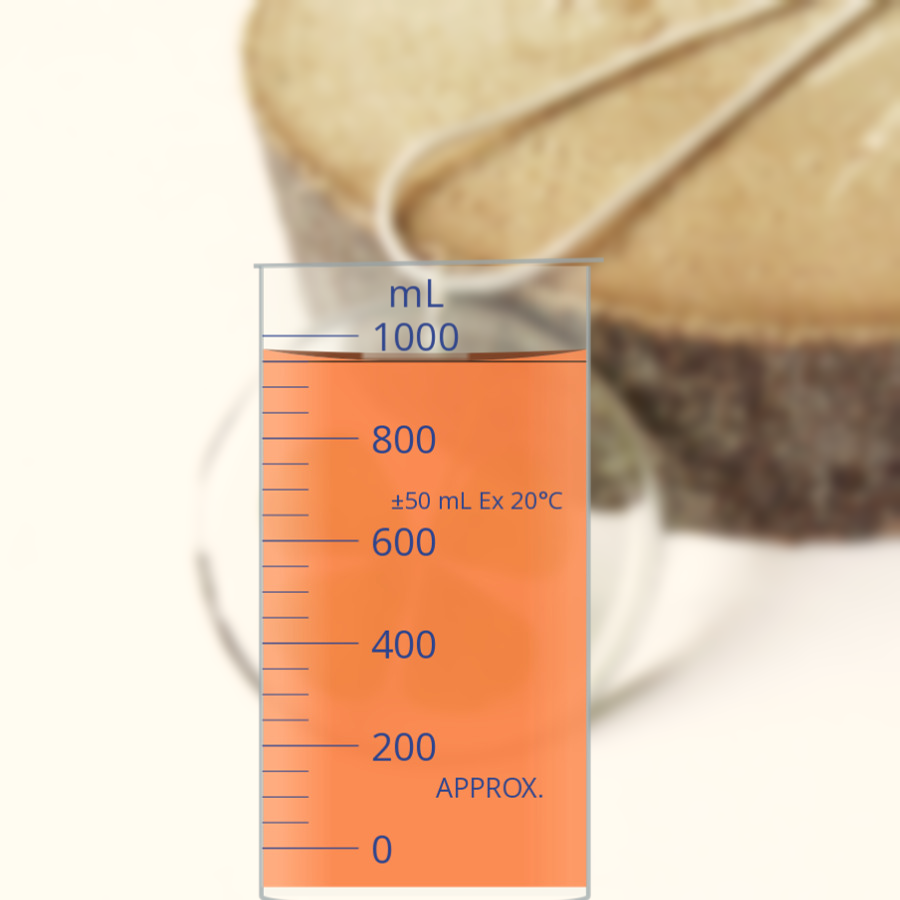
950 mL
